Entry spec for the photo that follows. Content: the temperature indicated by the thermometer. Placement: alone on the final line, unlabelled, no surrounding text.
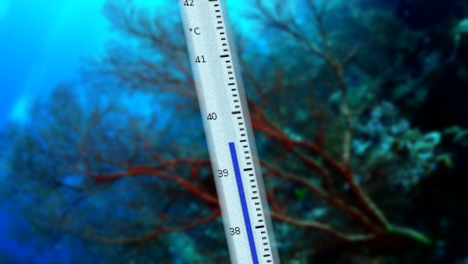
39.5 °C
